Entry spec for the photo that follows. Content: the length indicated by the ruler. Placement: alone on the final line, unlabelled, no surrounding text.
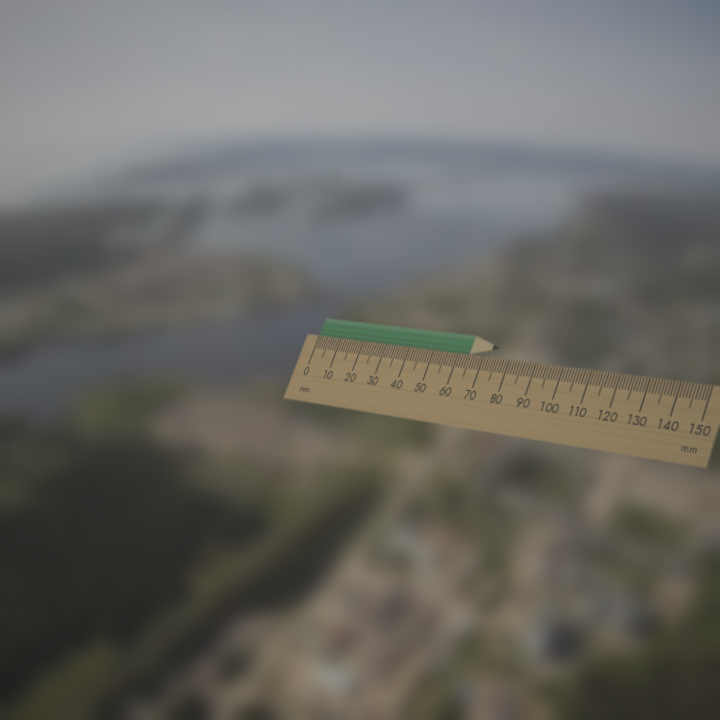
75 mm
